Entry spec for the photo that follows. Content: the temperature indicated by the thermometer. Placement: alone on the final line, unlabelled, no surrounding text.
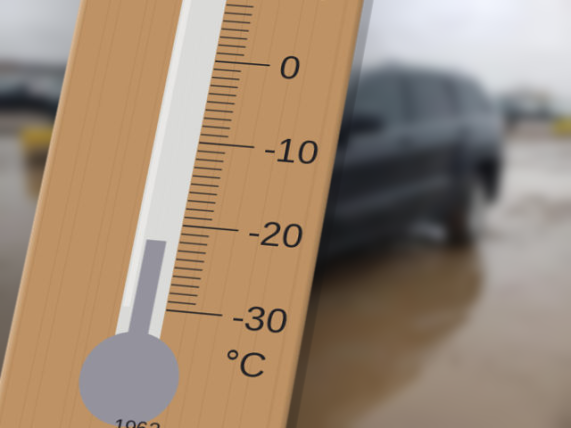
-22 °C
